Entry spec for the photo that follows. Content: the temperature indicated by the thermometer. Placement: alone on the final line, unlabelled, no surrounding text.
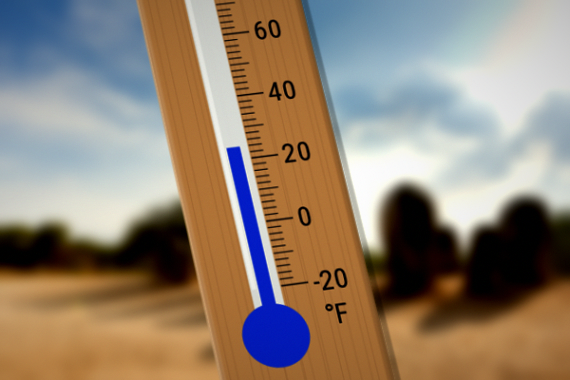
24 °F
